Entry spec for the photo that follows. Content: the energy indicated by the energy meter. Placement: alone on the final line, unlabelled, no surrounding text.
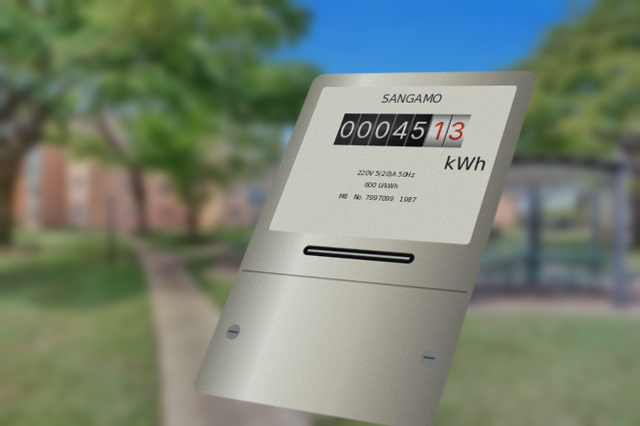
45.13 kWh
